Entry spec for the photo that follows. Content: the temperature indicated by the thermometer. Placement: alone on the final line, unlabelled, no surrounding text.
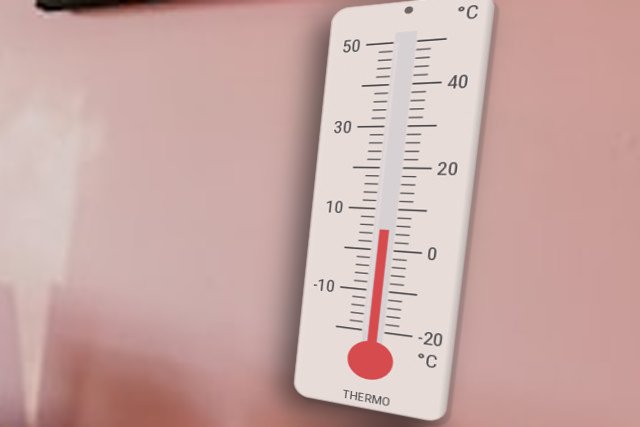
5 °C
